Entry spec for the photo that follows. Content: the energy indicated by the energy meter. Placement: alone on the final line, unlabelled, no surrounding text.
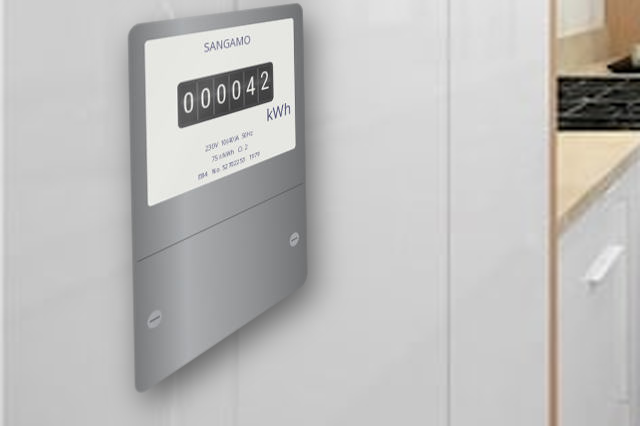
42 kWh
